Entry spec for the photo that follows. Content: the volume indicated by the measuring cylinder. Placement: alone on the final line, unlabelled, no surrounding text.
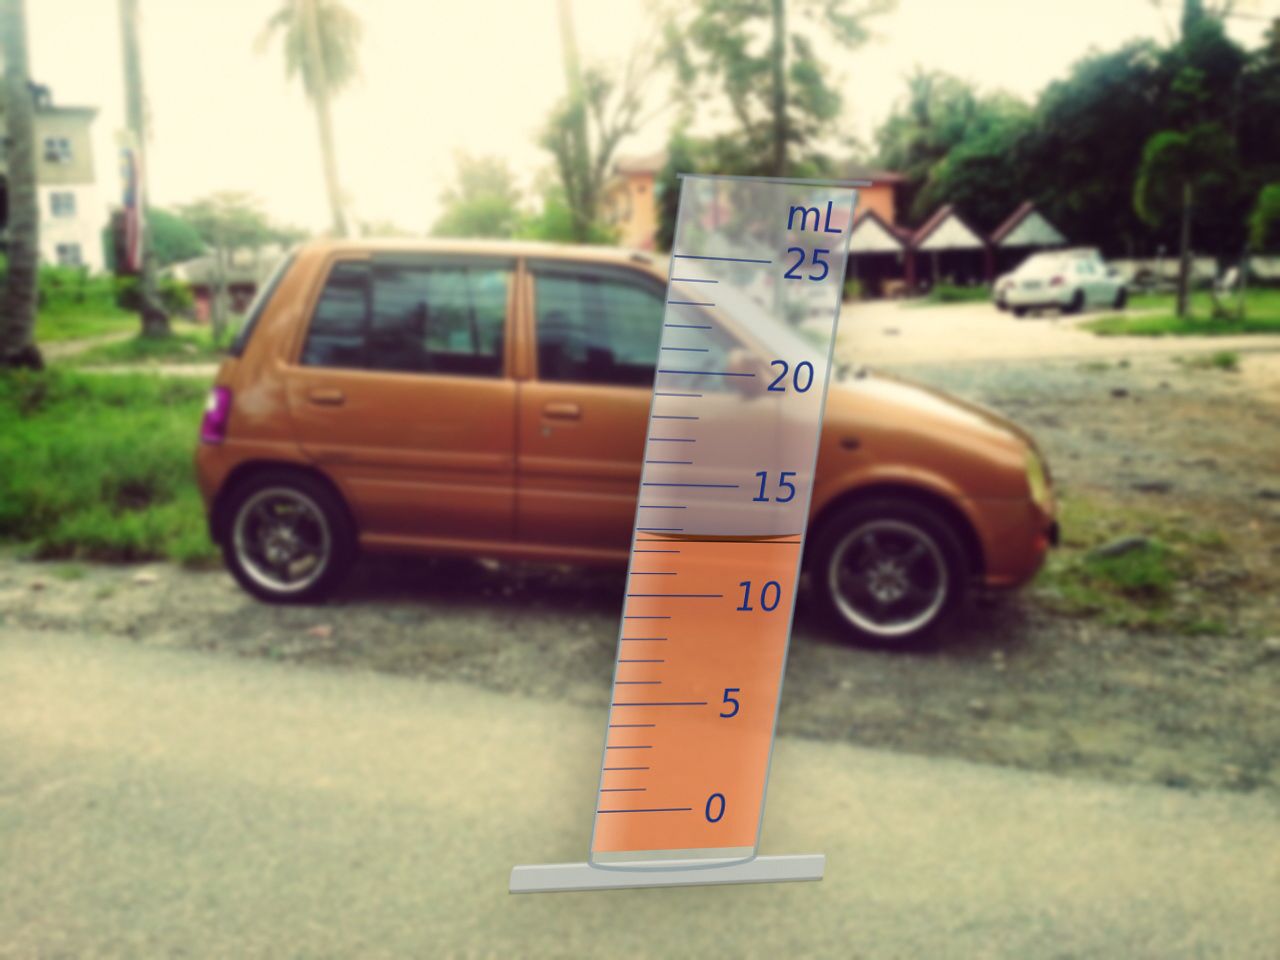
12.5 mL
